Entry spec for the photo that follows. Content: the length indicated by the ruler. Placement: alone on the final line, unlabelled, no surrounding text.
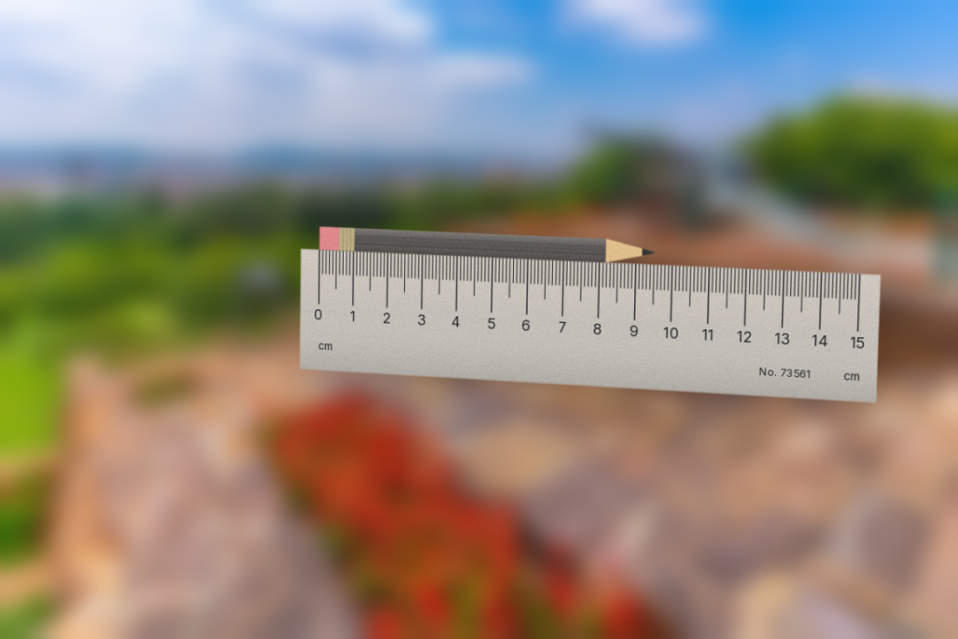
9.5 cm
